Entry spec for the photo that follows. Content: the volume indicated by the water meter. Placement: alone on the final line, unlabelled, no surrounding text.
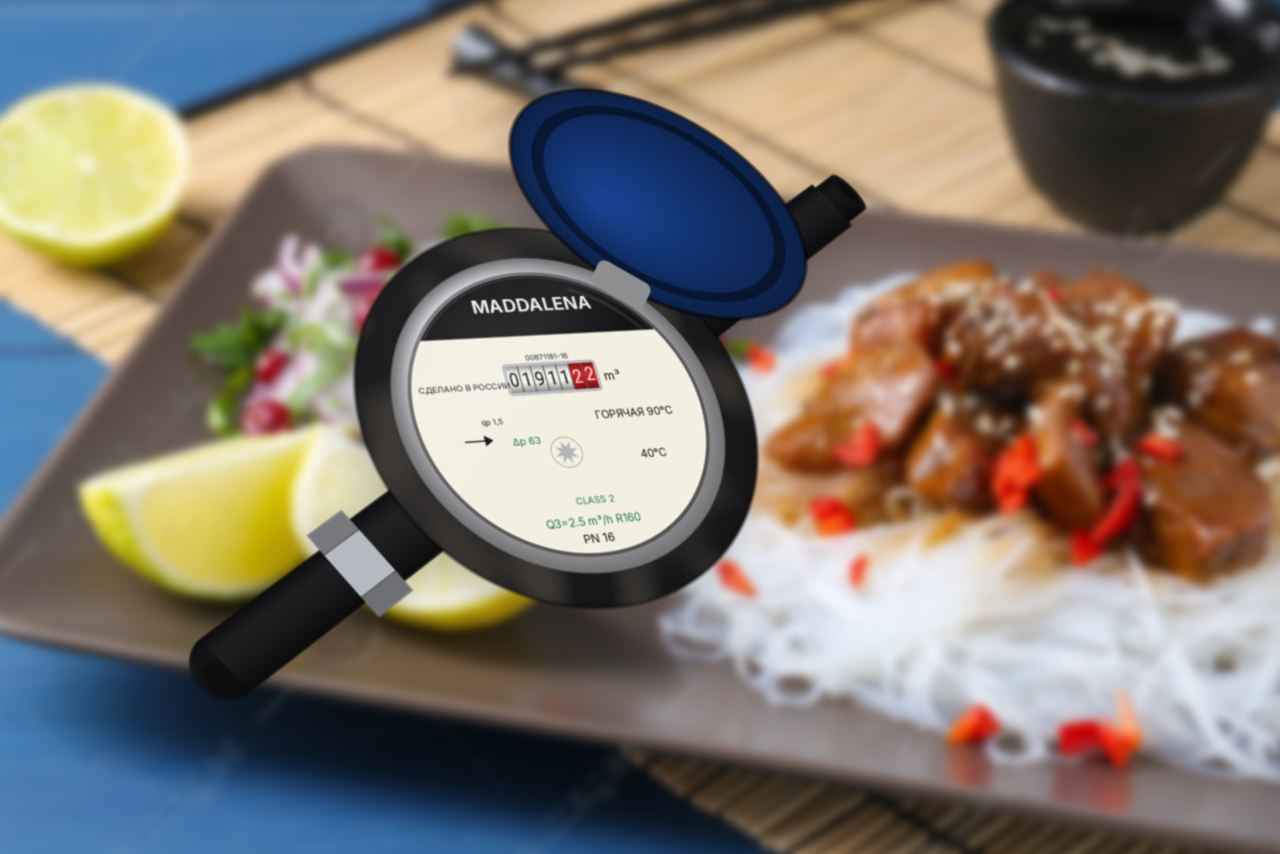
1911.22 m³
